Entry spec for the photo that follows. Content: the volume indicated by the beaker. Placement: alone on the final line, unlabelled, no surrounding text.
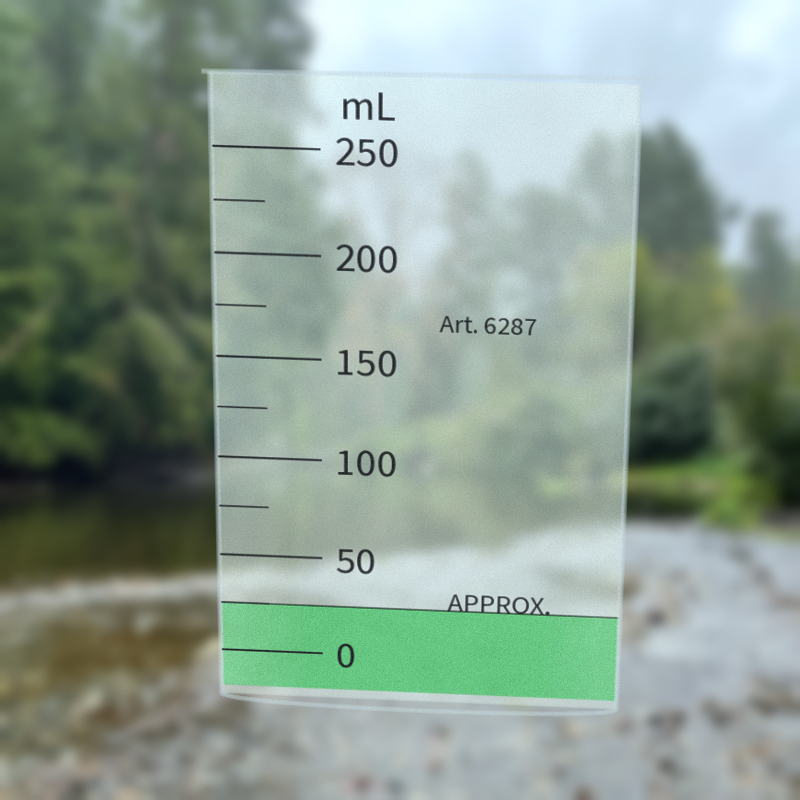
25 mL
